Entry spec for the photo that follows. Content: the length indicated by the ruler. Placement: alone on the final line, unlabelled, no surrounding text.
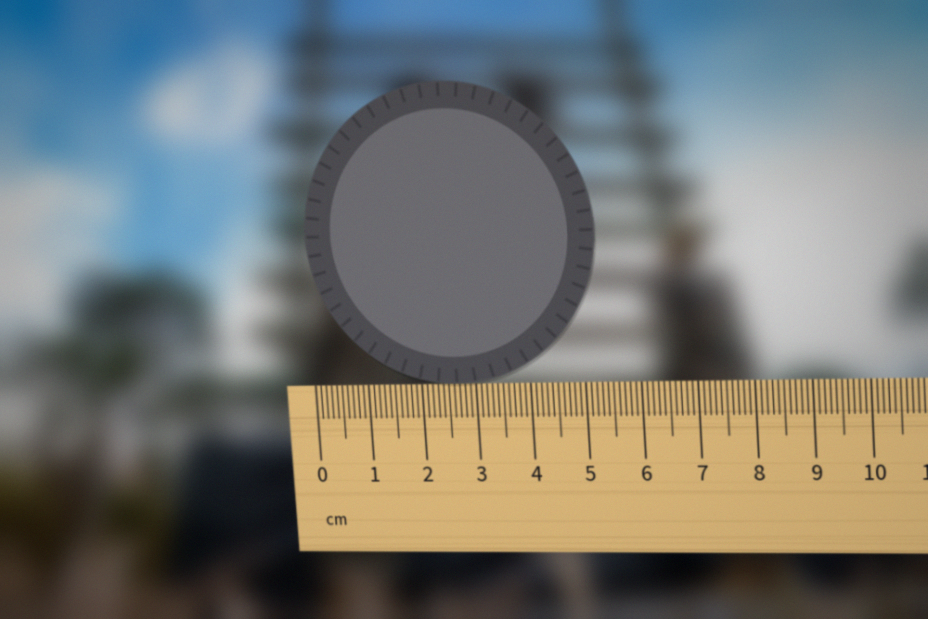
5.3 cm
